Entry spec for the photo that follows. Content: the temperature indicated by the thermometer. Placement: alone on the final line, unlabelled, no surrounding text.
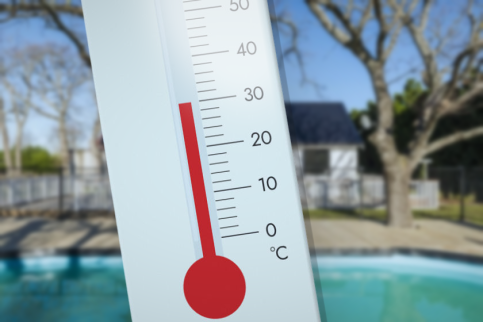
30 °C
